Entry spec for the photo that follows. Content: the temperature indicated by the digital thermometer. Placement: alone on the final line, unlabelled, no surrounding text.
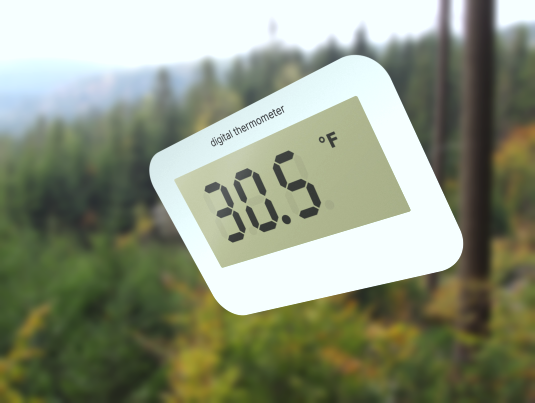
30.5 °F
